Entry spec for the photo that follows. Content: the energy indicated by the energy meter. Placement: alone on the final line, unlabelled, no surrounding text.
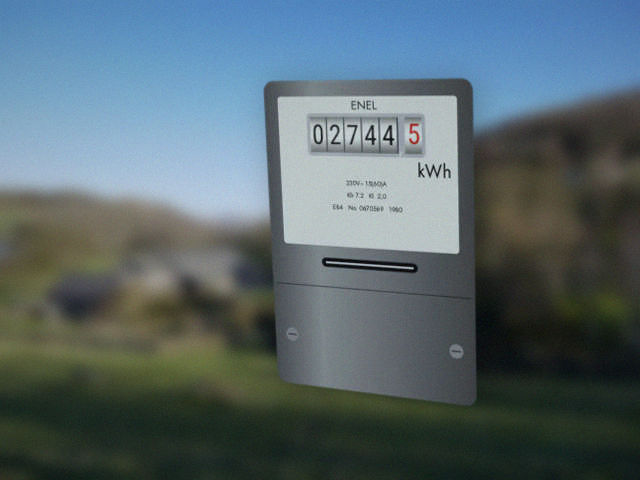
2744.5 kWh
